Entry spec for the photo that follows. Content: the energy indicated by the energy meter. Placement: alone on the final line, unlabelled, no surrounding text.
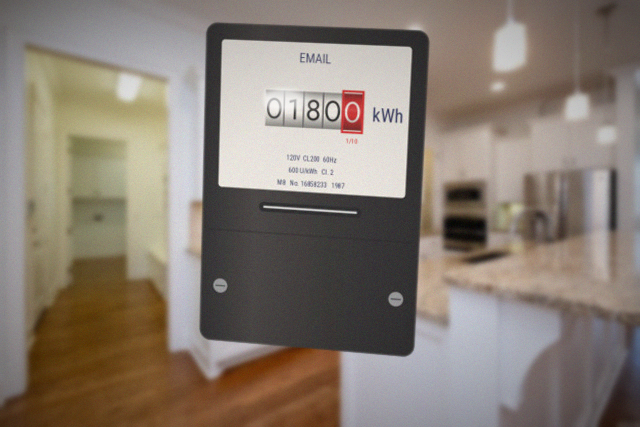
180.0 kWh
